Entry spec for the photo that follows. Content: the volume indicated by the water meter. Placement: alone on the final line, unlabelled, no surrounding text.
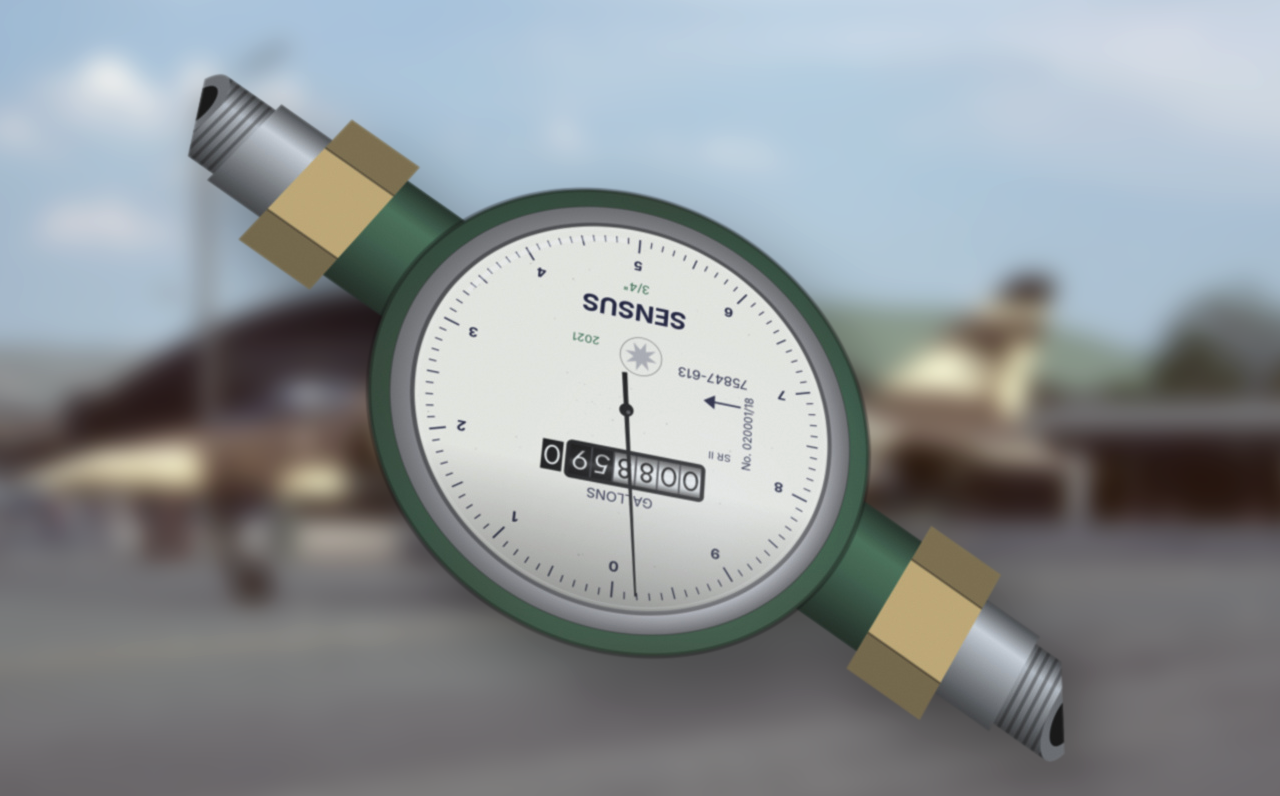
88589.8 gal
